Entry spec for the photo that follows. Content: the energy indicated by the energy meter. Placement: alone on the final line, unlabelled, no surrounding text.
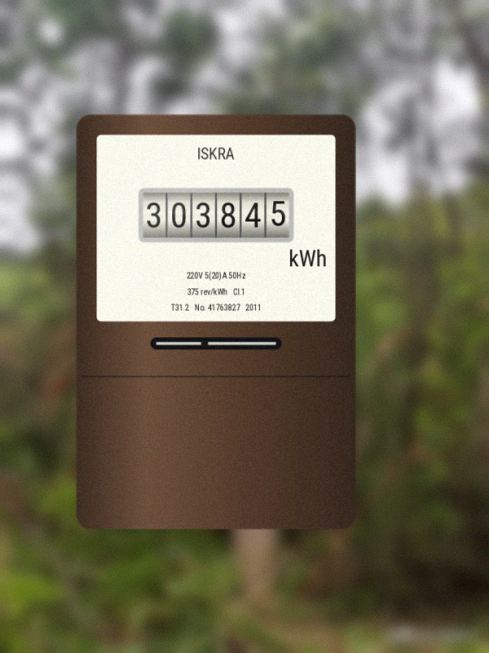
303845 kWh
